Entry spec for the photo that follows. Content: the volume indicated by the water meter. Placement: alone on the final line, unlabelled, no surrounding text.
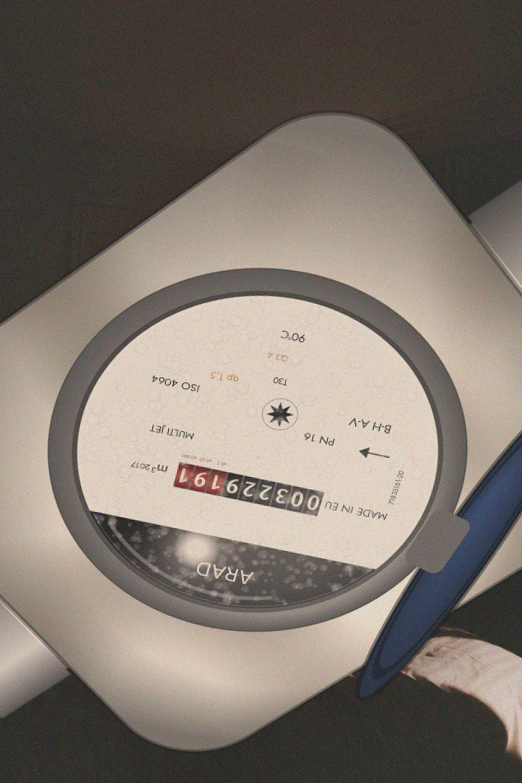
3229.191 m³
